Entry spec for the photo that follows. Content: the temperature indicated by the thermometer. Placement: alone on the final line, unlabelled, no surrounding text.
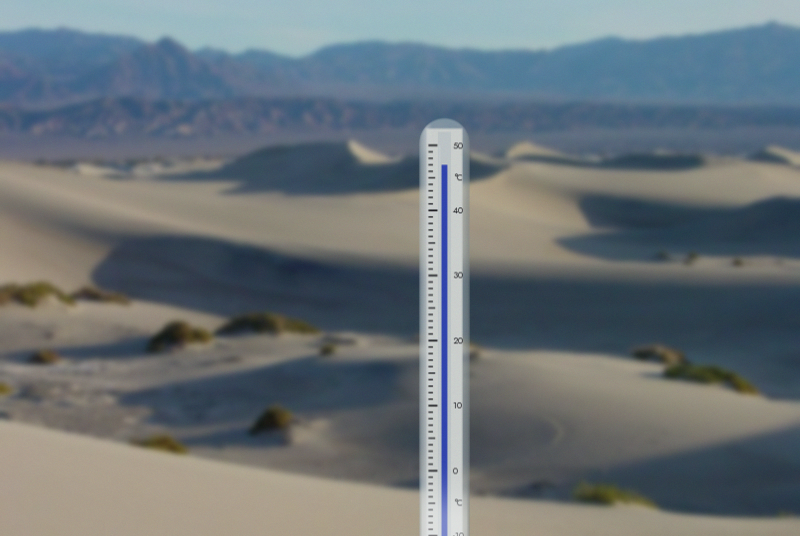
47 °C
